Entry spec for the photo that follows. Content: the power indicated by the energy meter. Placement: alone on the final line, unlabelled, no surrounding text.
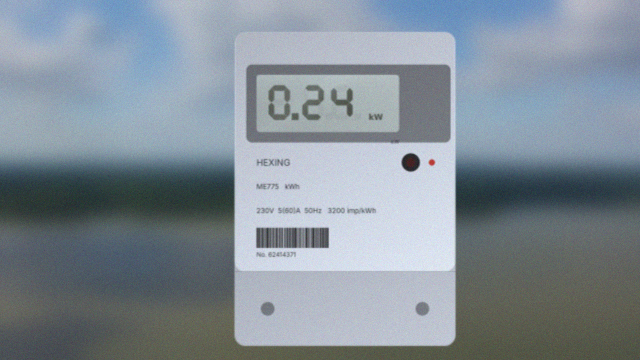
0.24 kW
